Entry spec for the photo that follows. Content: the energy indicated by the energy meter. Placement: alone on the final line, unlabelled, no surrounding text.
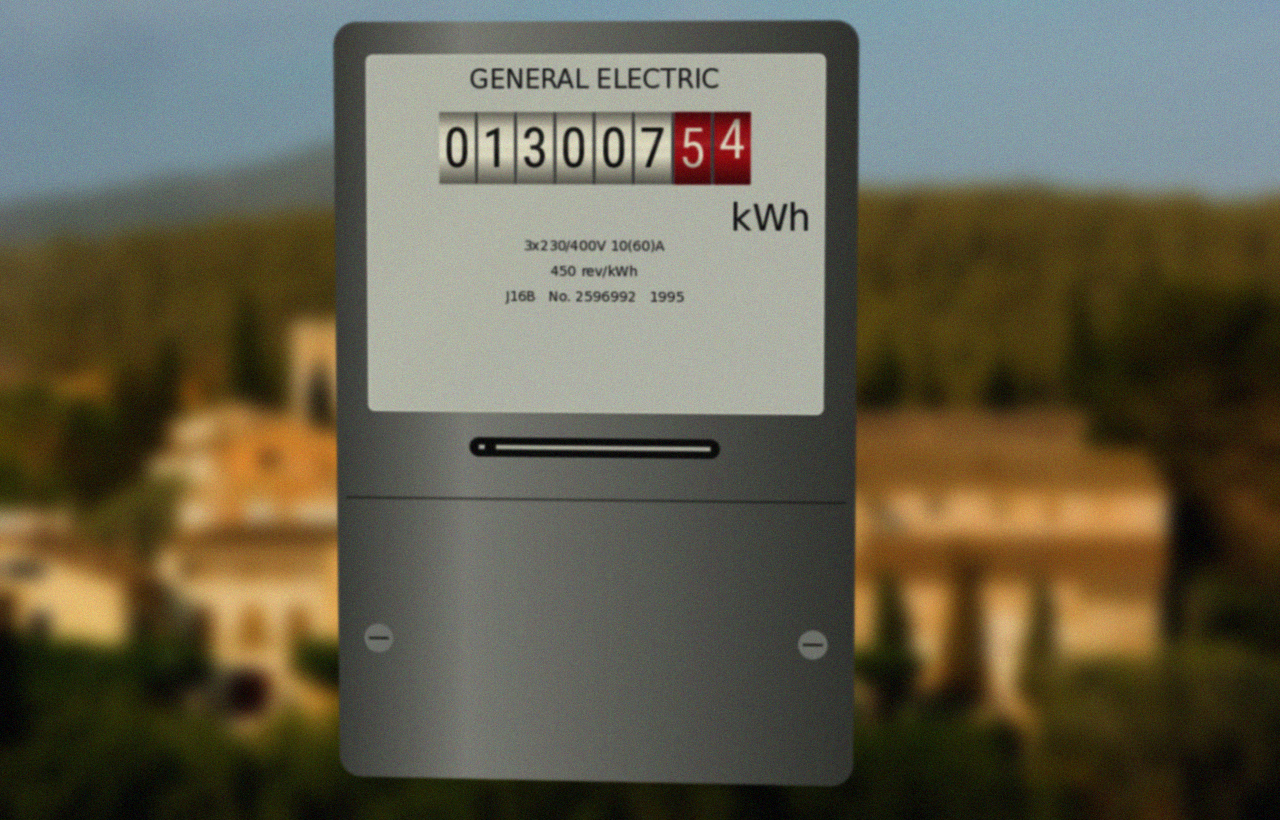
13007.54 kWh
